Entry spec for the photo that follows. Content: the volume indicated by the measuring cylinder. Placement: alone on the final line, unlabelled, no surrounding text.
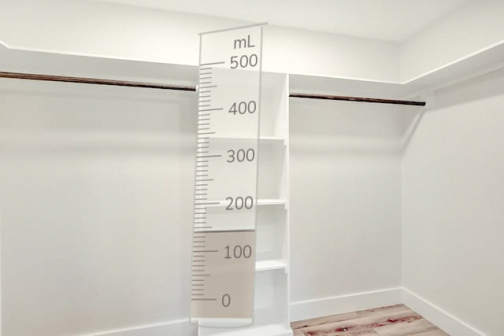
140 mL
